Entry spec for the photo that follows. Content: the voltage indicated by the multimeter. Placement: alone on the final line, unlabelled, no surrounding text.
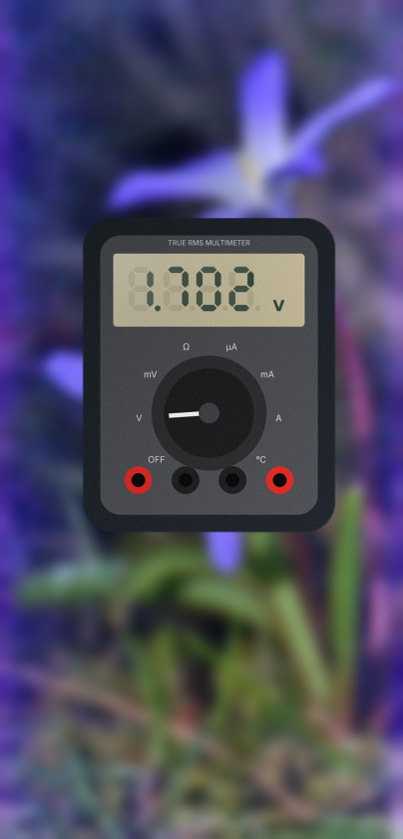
1.702 V
